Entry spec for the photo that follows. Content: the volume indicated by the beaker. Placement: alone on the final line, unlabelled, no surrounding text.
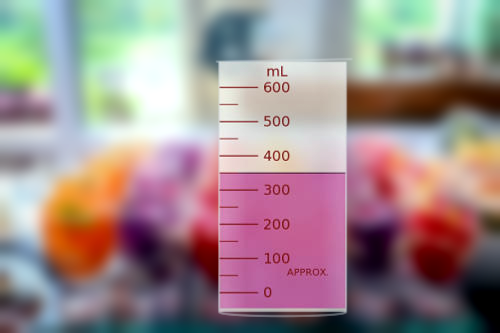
350 mL
